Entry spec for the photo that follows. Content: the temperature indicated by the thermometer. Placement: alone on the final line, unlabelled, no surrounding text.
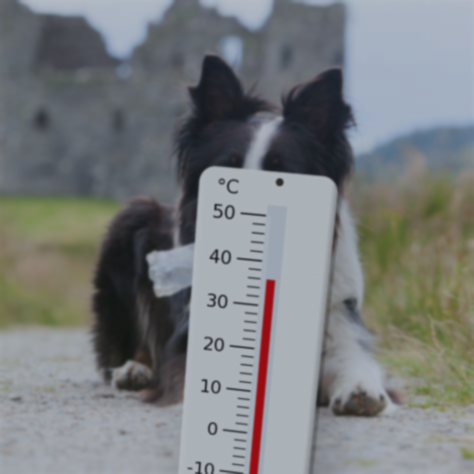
36 °C
